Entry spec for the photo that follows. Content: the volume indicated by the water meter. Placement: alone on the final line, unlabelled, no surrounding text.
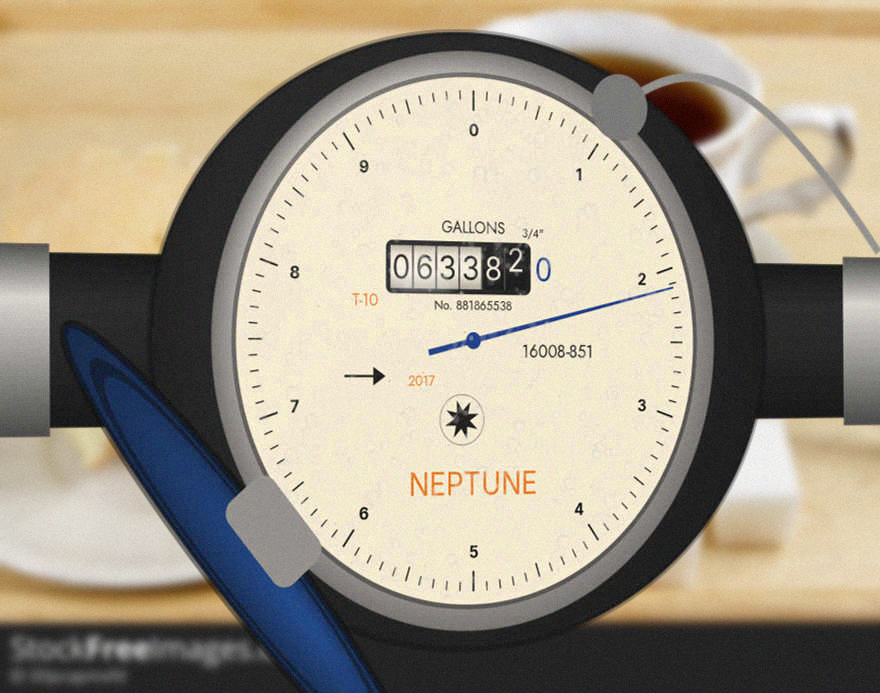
633822.1 gal
